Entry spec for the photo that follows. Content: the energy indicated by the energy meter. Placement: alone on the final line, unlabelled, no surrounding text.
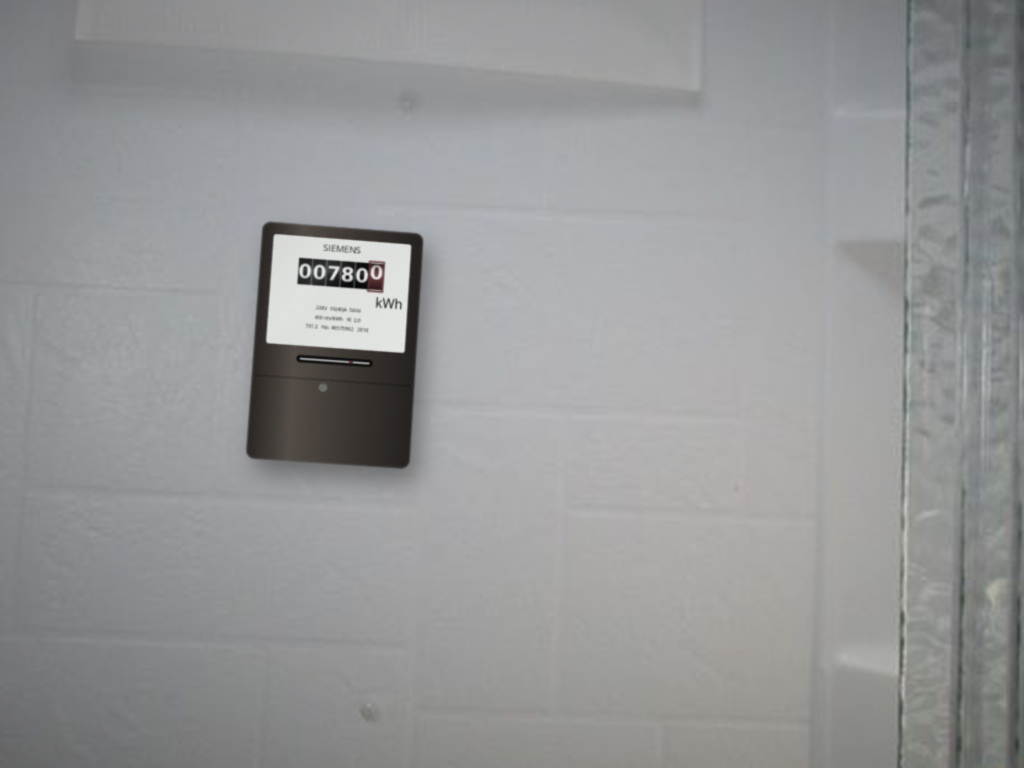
780.0 kWh
